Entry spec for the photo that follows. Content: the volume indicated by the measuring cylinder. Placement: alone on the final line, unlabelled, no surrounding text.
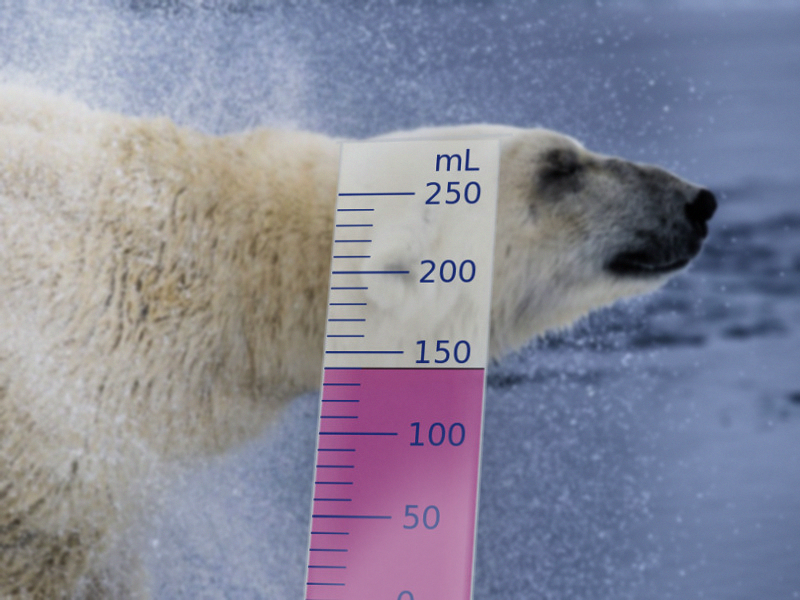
140 mL
